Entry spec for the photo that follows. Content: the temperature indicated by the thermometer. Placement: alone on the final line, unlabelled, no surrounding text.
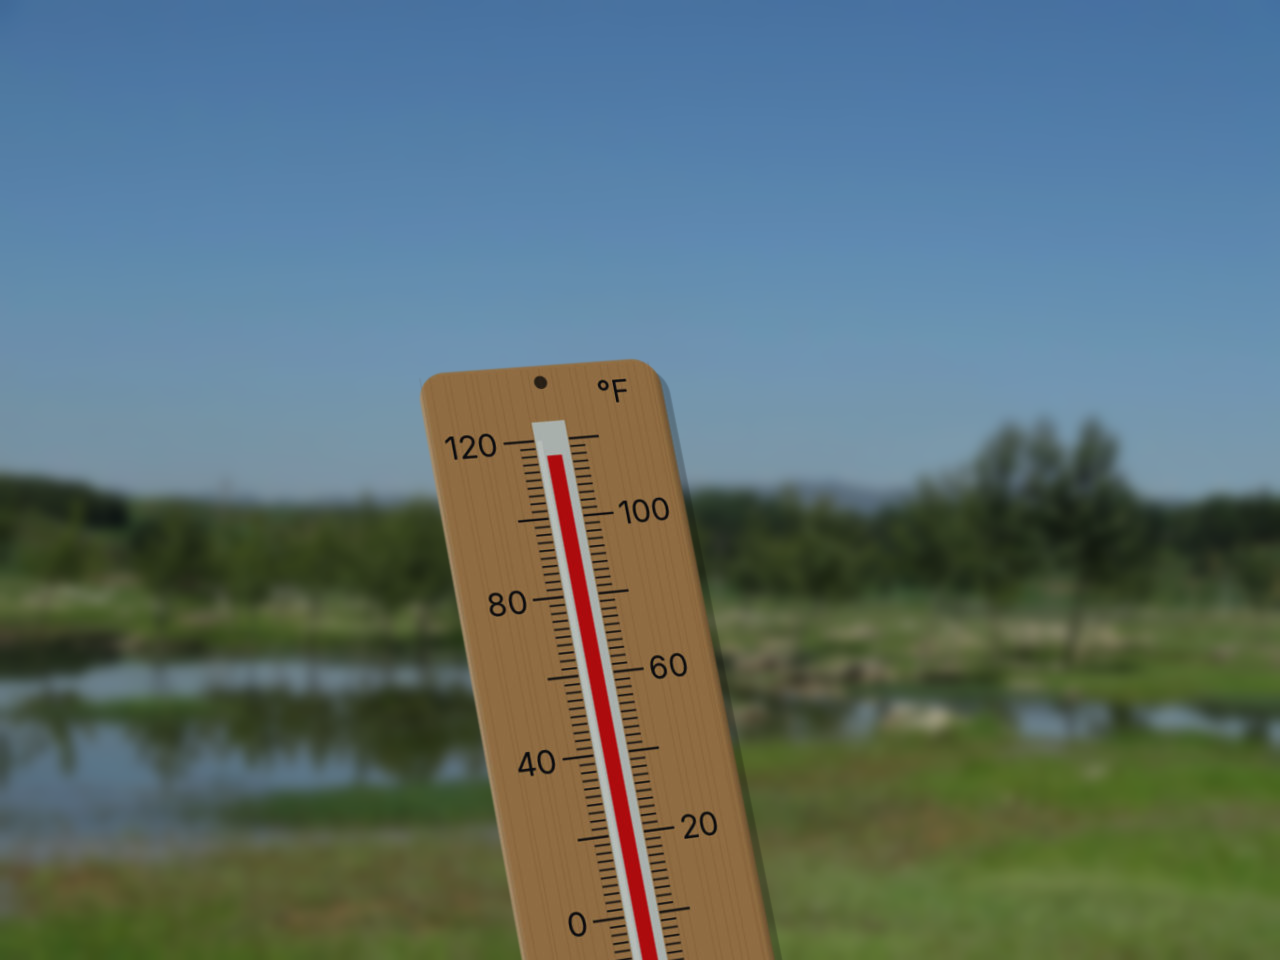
116 °F
